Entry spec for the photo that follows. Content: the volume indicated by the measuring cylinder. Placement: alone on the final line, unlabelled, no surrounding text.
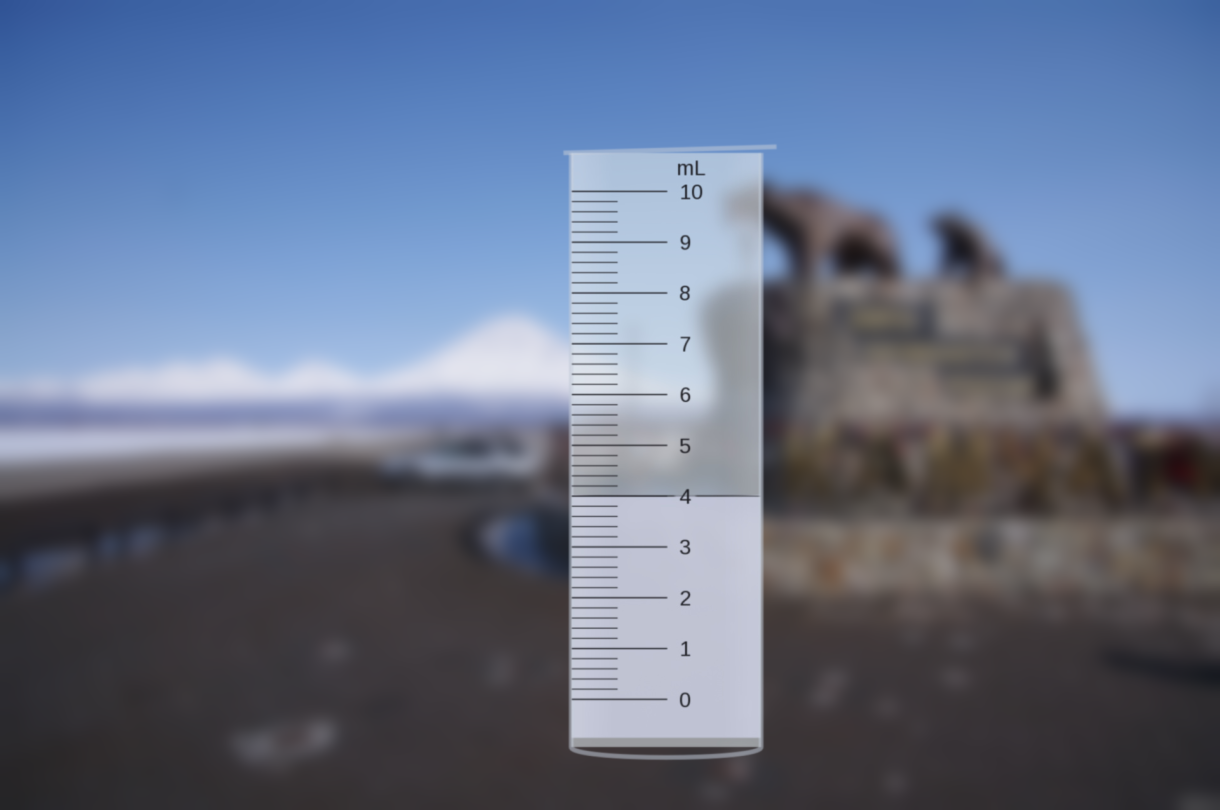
4 mL
